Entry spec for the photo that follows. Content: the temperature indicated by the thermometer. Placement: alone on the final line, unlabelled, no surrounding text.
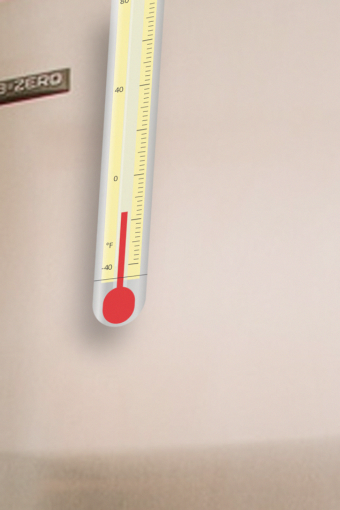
-16 °F
